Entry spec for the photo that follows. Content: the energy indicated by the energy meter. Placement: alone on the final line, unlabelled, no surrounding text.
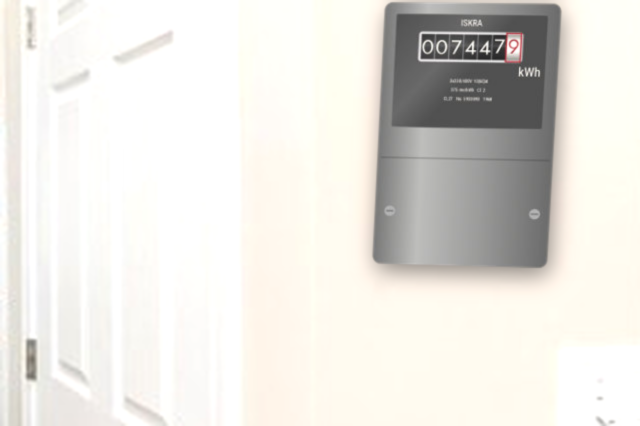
7447.9 kWh
